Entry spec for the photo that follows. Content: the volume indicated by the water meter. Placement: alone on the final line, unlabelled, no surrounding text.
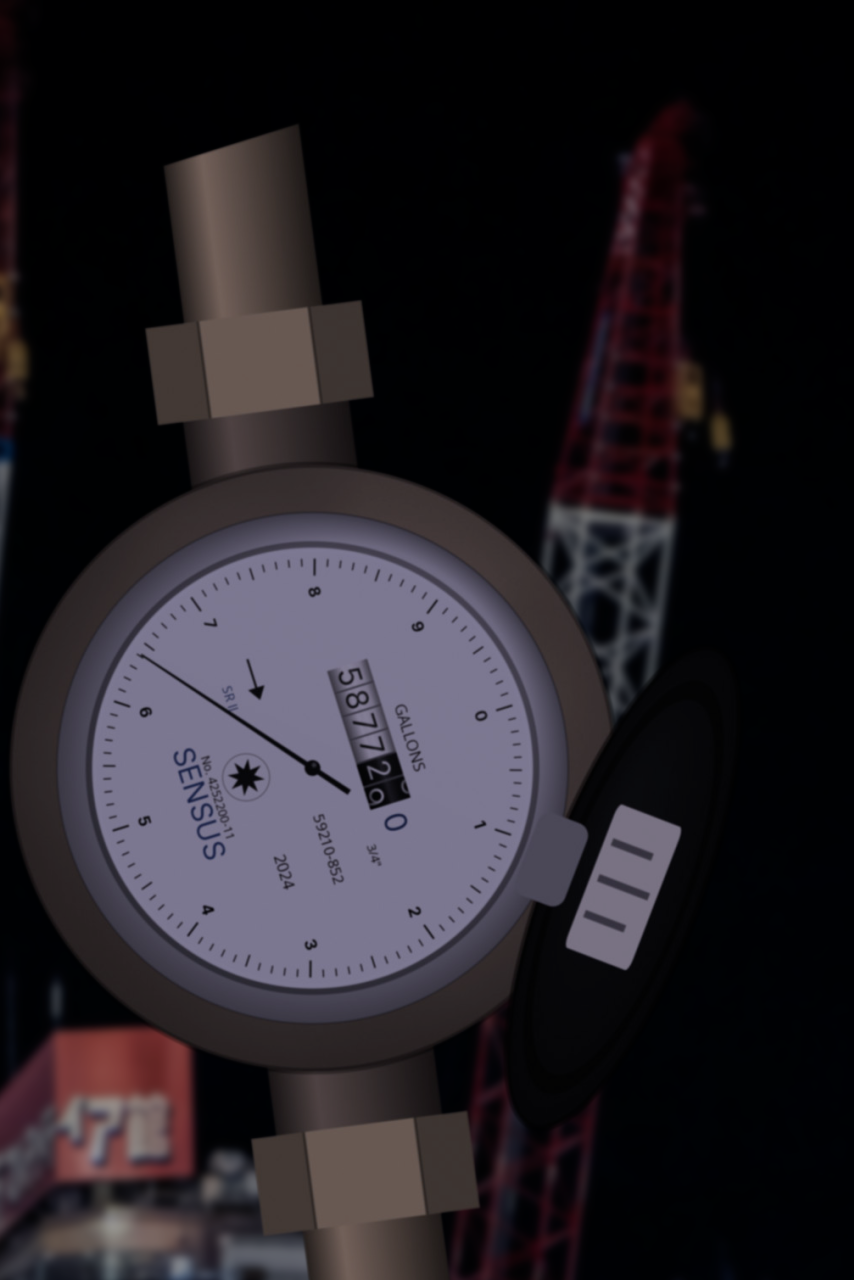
5877286.4 gal
